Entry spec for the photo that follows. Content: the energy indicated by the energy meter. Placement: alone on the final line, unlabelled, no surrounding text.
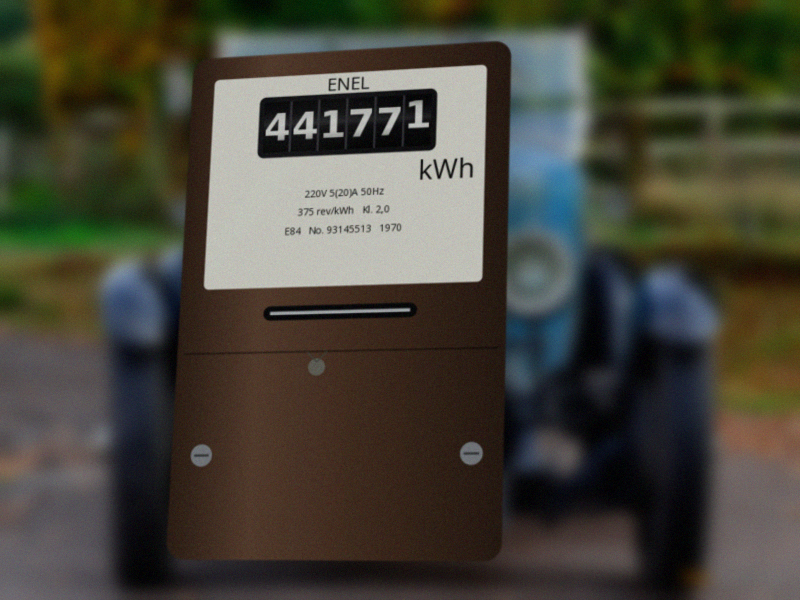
441771 kWh
